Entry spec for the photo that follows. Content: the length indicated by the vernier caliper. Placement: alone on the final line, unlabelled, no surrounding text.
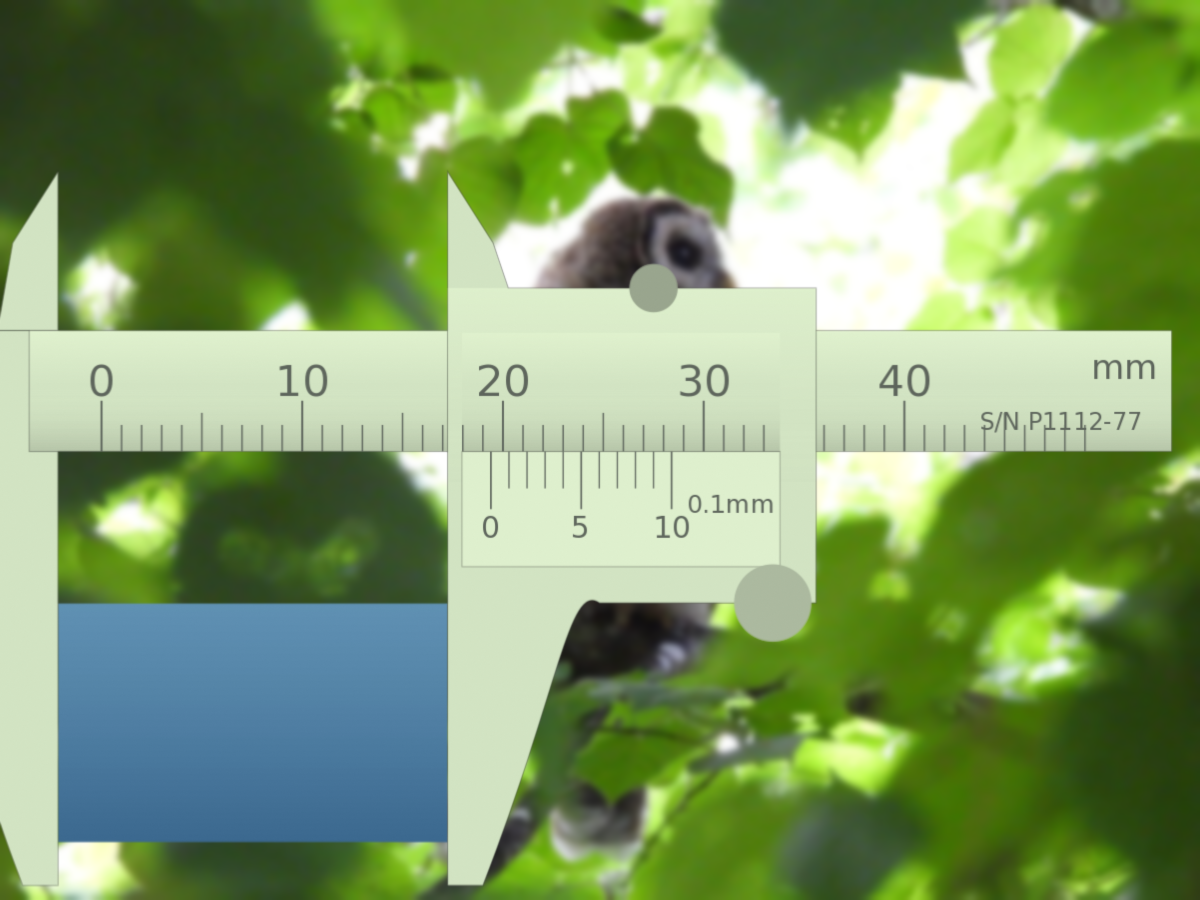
19.4 mm
